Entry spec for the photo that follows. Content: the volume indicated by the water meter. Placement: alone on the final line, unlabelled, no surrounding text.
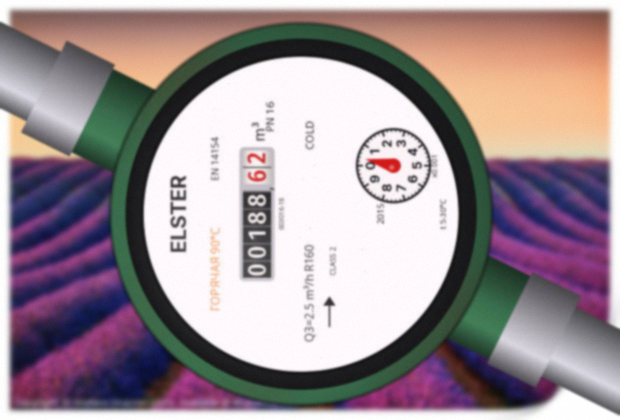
188.620 m³
